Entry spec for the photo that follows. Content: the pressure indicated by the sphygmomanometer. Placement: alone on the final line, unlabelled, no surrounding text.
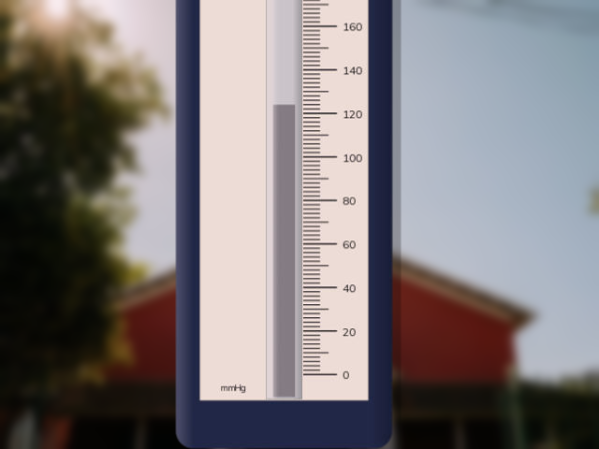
124 mmHg
